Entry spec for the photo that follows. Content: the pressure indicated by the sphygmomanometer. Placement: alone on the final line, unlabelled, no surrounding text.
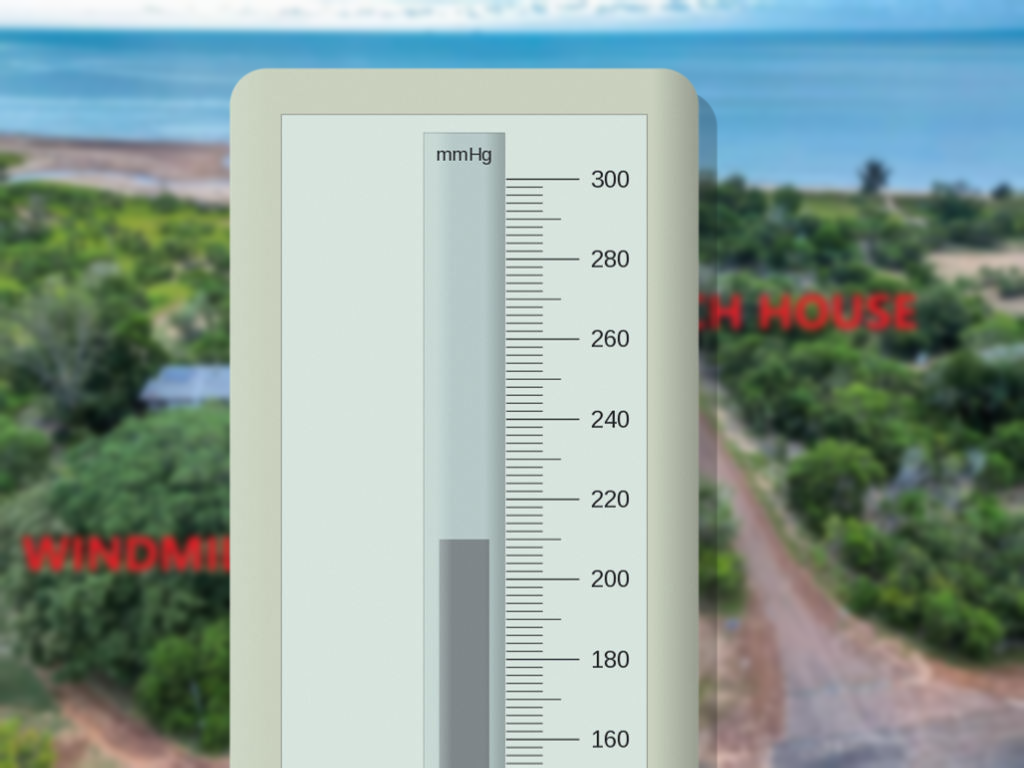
210 mmHg
